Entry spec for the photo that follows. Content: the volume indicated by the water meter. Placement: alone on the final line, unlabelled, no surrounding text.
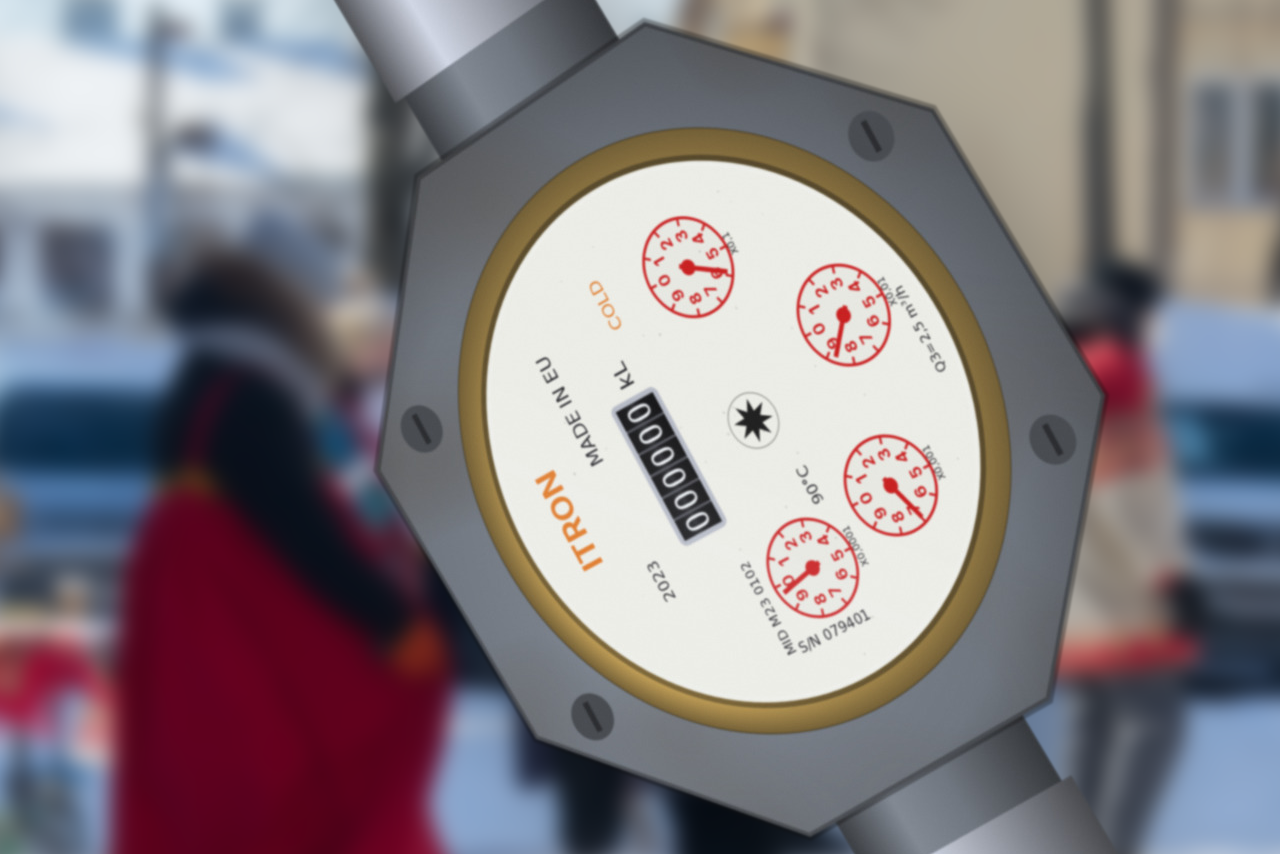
0.5869 kL
